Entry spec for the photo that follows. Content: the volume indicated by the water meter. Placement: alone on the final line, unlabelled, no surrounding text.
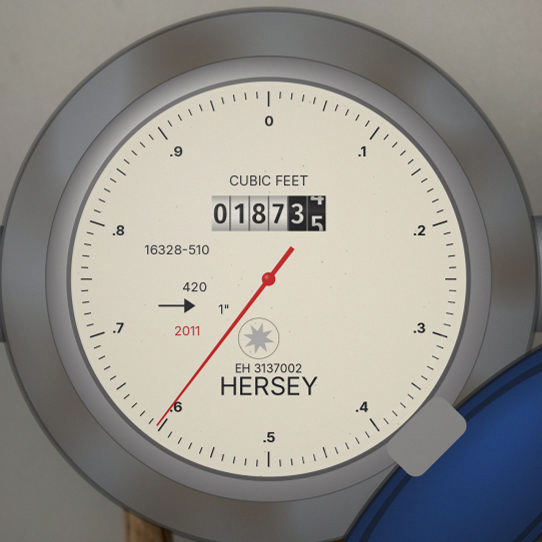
18734.60 ft³
